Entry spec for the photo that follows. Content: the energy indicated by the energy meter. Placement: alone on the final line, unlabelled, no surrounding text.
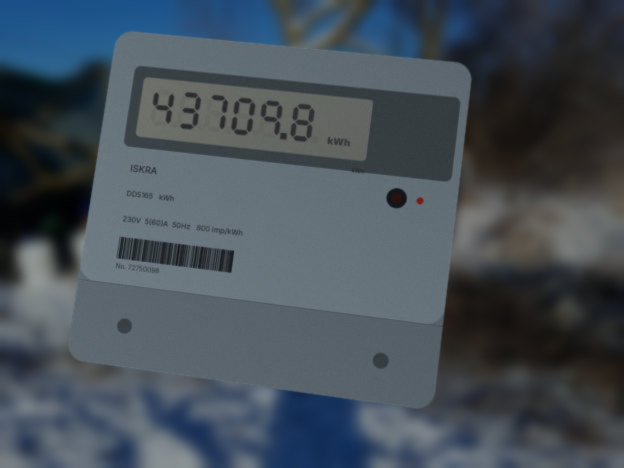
43709.8 kWh
